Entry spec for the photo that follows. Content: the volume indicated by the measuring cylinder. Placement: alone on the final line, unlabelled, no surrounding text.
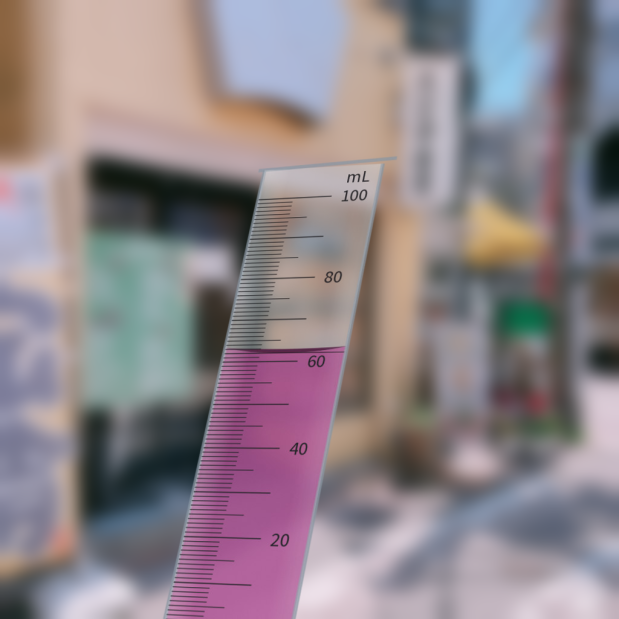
62 mL
